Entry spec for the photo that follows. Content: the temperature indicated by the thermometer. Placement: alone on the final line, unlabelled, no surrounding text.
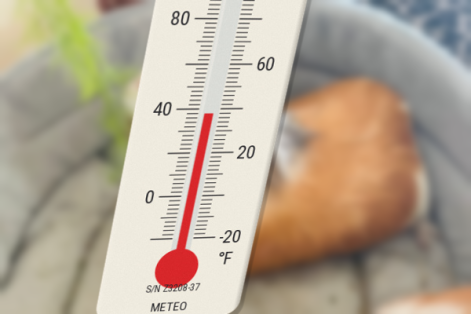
38 °F
